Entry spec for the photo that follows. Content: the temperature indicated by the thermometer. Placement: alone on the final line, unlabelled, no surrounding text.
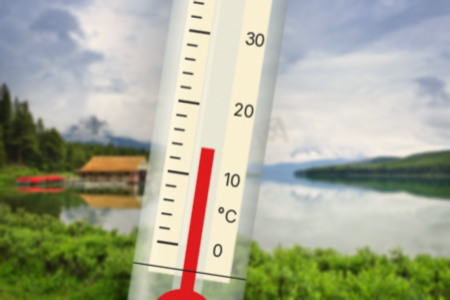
14 °C
